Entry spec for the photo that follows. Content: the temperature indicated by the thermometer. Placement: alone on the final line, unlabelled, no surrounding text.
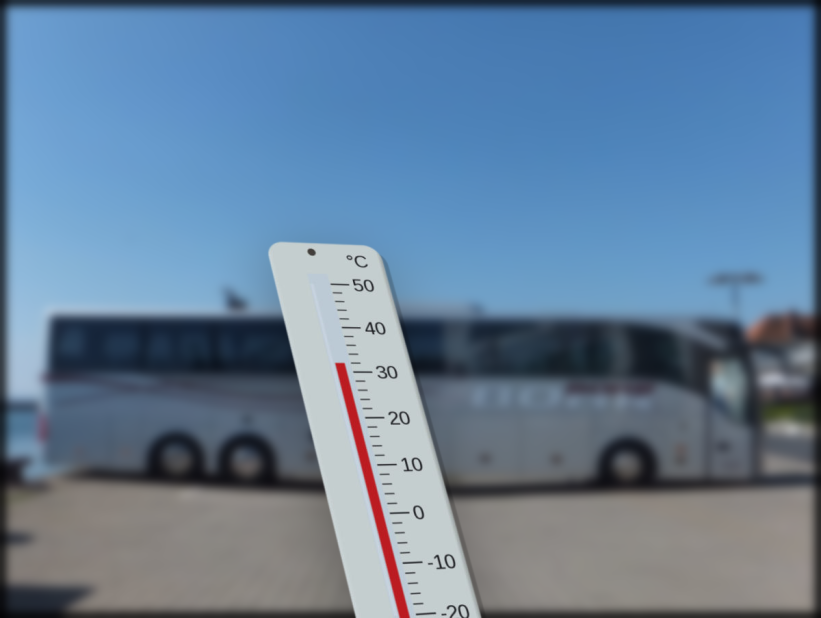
32 °C
